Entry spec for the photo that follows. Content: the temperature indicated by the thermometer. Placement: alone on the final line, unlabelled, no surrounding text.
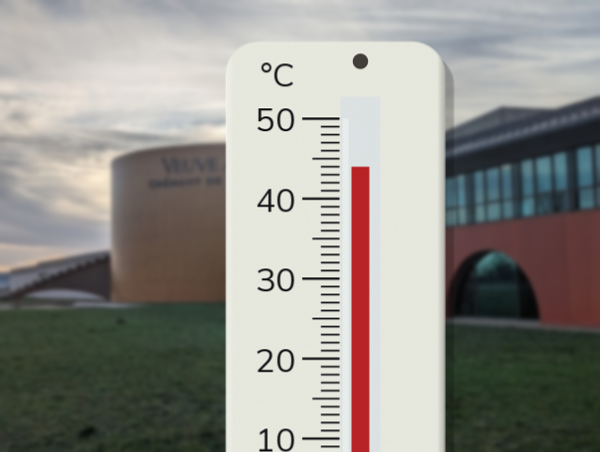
44 °C
